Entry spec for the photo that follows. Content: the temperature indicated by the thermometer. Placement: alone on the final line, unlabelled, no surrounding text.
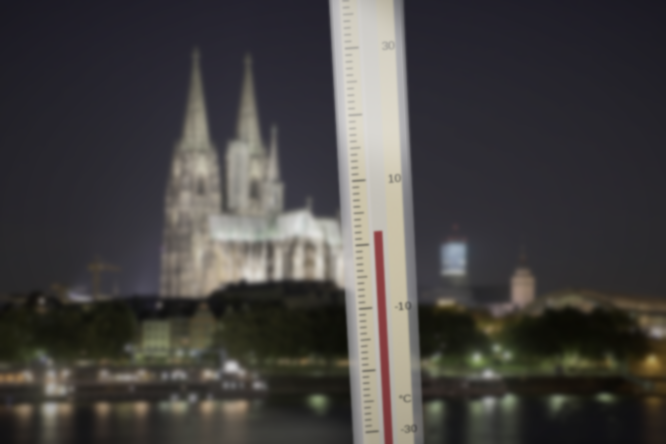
2 °C
